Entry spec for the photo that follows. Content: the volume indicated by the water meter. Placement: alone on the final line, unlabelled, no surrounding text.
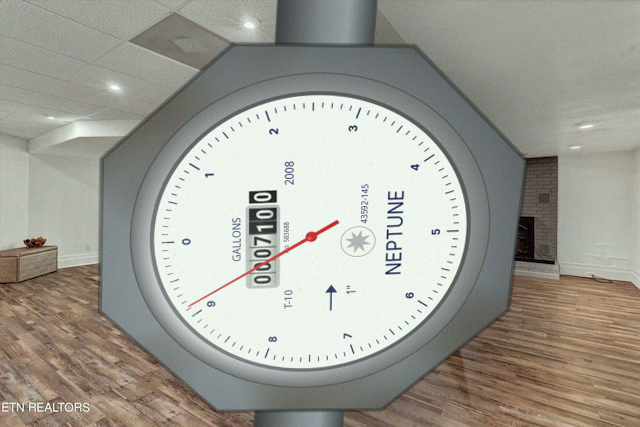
7099.1 gal
